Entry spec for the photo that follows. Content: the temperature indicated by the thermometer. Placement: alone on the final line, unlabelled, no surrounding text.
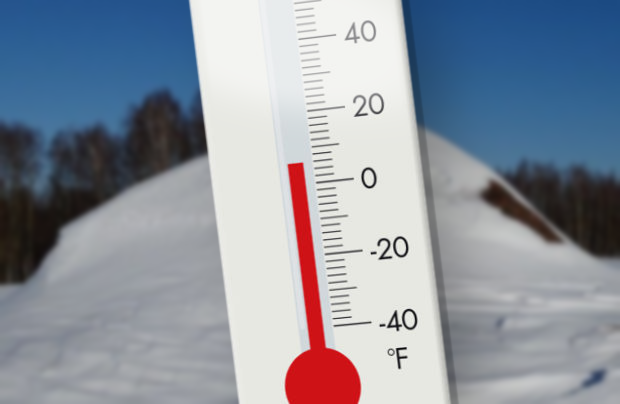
6 °F
